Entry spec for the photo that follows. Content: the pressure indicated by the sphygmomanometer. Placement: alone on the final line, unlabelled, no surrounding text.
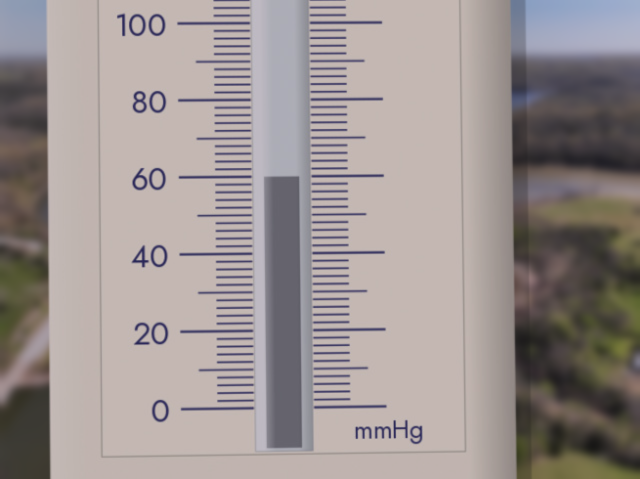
60 mmHg
